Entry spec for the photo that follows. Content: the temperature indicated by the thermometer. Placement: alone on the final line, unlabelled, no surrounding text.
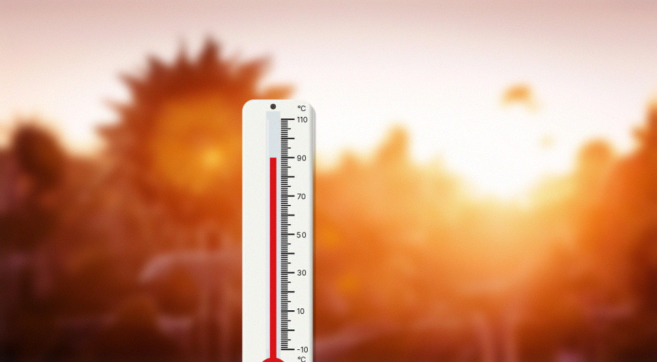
90 °C
